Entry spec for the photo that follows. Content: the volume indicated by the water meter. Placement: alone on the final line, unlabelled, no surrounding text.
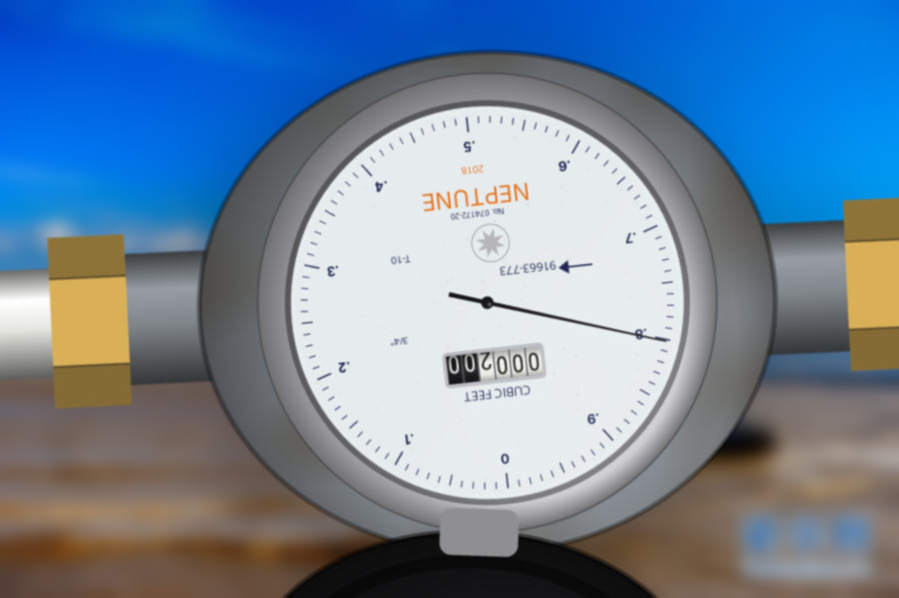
199.80 ft³
